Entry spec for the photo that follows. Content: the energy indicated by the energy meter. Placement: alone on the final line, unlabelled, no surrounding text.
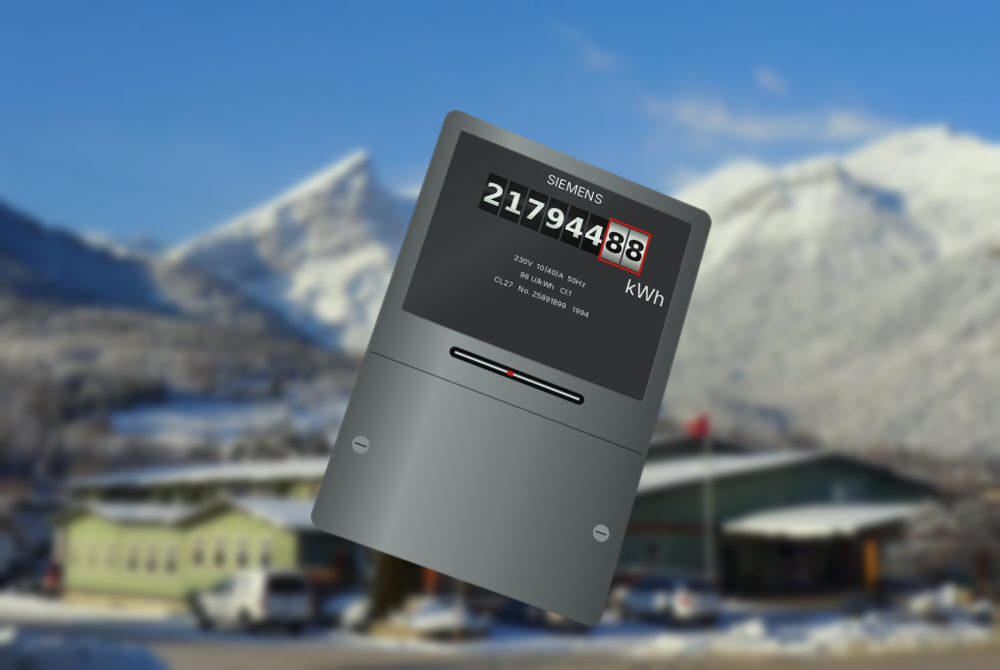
217944.88 kWh
